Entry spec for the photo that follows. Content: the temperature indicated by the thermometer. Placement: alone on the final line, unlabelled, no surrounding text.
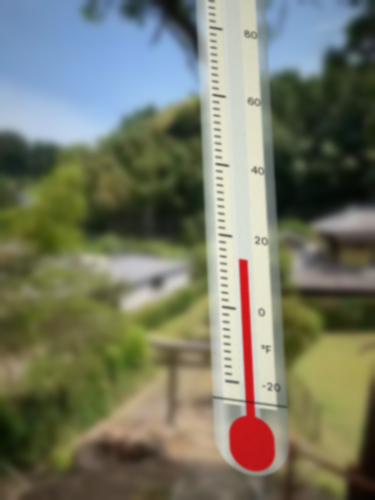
14 °F
